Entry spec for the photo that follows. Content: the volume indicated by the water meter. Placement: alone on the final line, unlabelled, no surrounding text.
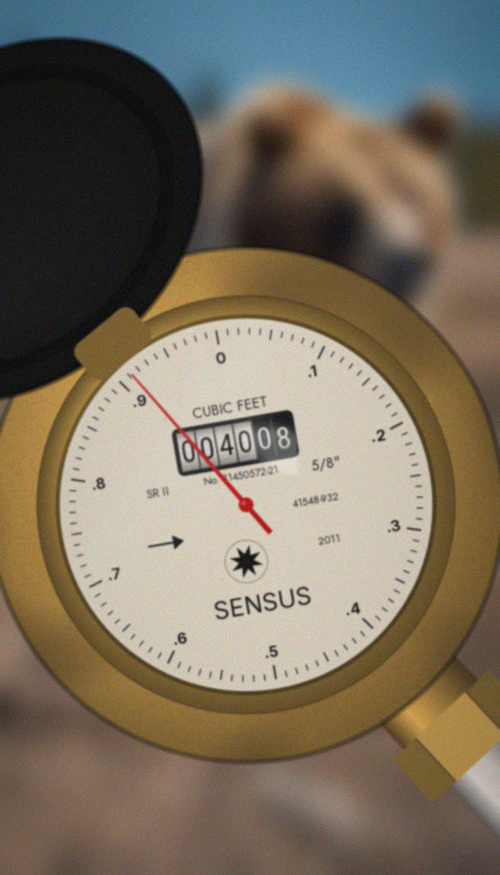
4007.91 ft³
